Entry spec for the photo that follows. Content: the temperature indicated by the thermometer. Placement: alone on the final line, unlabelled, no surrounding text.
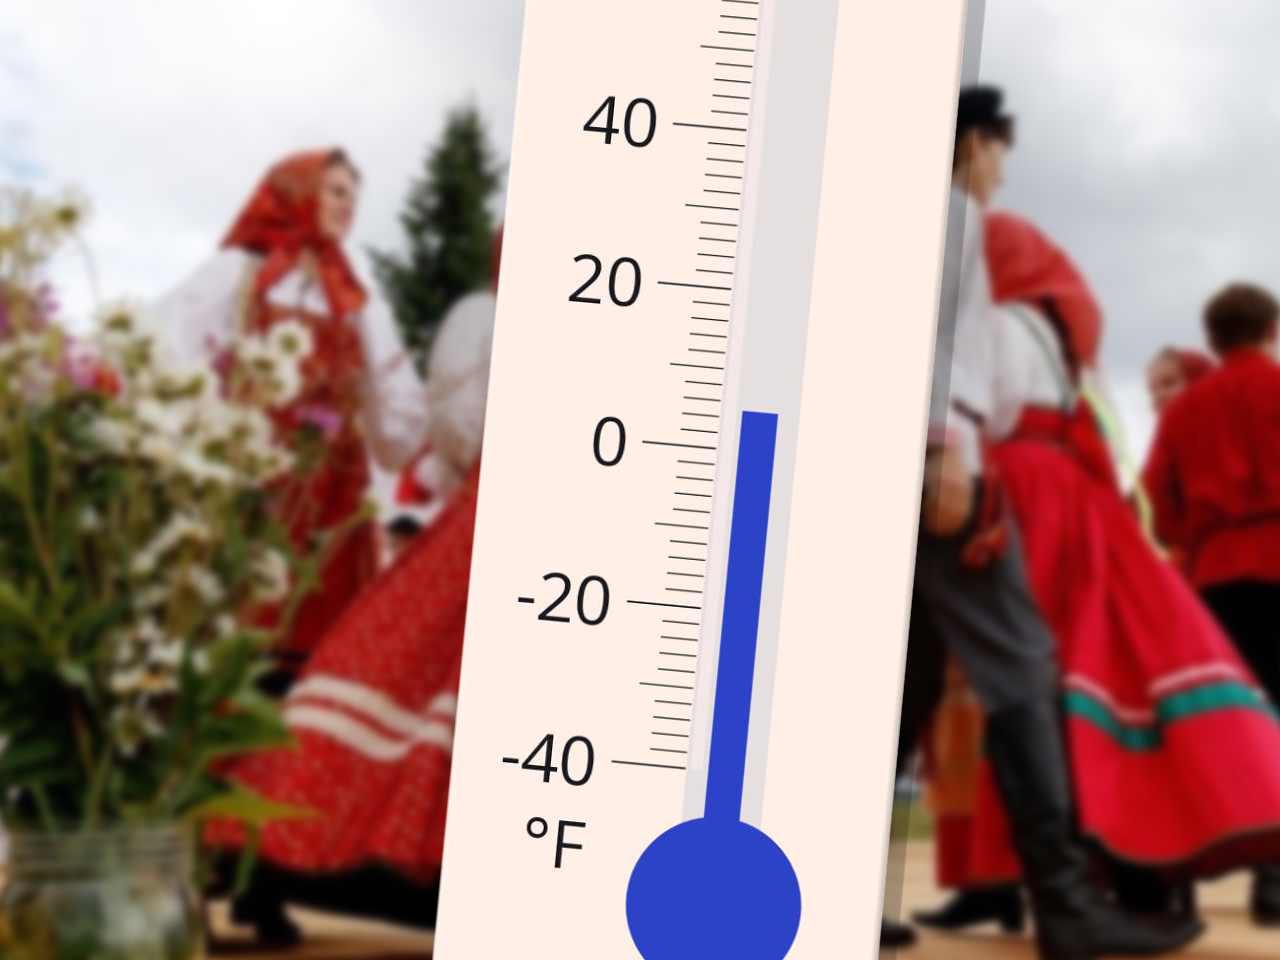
5 °F
